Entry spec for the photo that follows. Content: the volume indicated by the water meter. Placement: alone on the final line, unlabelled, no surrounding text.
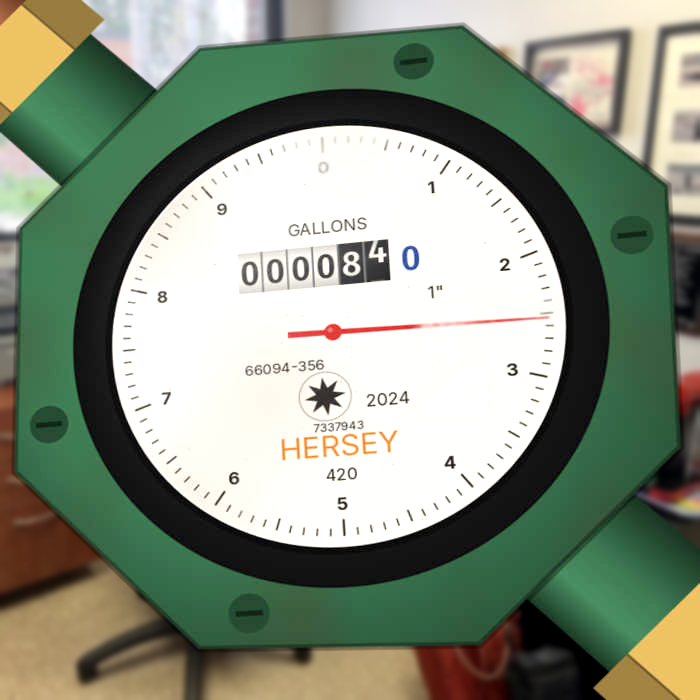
842.5 gal
